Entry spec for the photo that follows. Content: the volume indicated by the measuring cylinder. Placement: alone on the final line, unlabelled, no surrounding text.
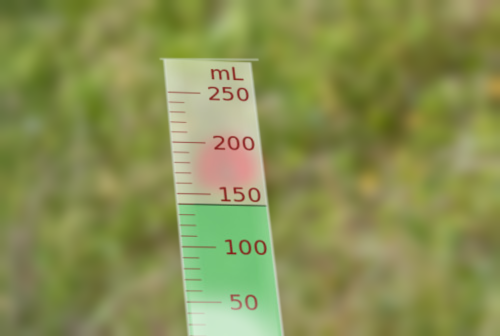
140 mL
